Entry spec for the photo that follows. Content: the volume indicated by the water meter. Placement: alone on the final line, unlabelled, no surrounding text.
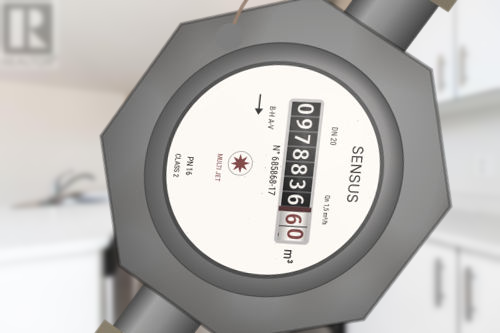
978836.60 m³
